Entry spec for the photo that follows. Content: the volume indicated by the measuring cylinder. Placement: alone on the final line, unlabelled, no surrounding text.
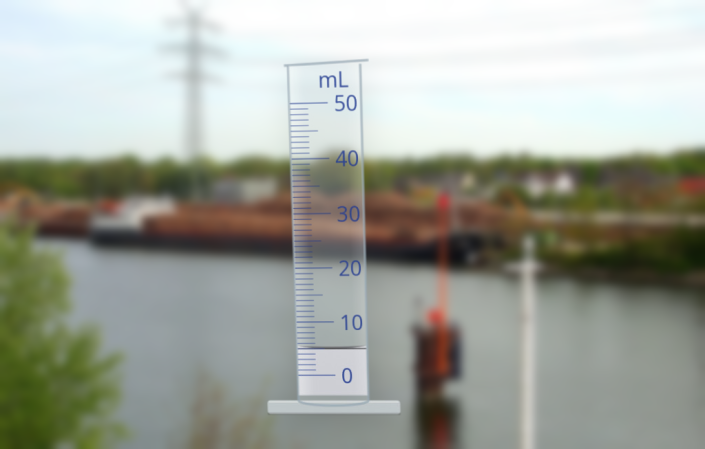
5 mL
